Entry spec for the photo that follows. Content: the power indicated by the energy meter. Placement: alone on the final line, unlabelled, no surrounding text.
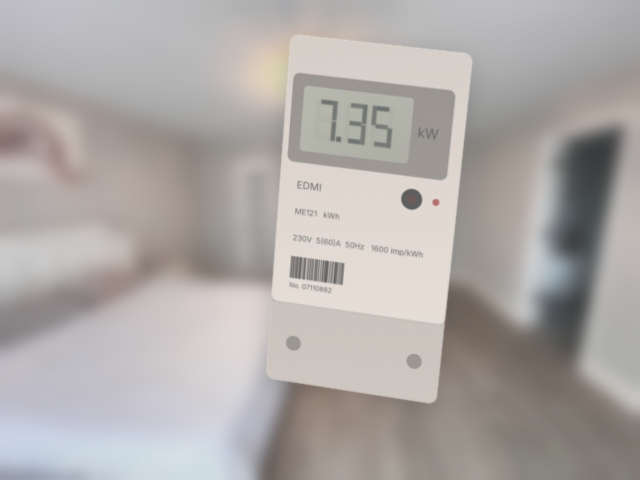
7.35 kW
